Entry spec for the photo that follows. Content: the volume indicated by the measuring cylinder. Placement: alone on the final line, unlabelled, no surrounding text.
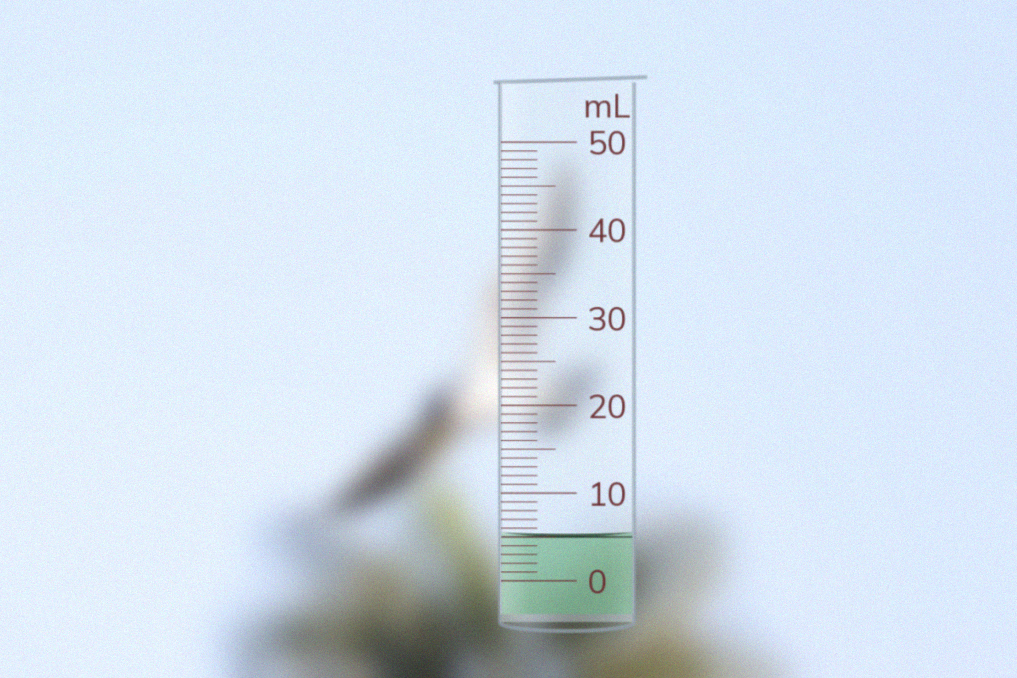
5 mL
